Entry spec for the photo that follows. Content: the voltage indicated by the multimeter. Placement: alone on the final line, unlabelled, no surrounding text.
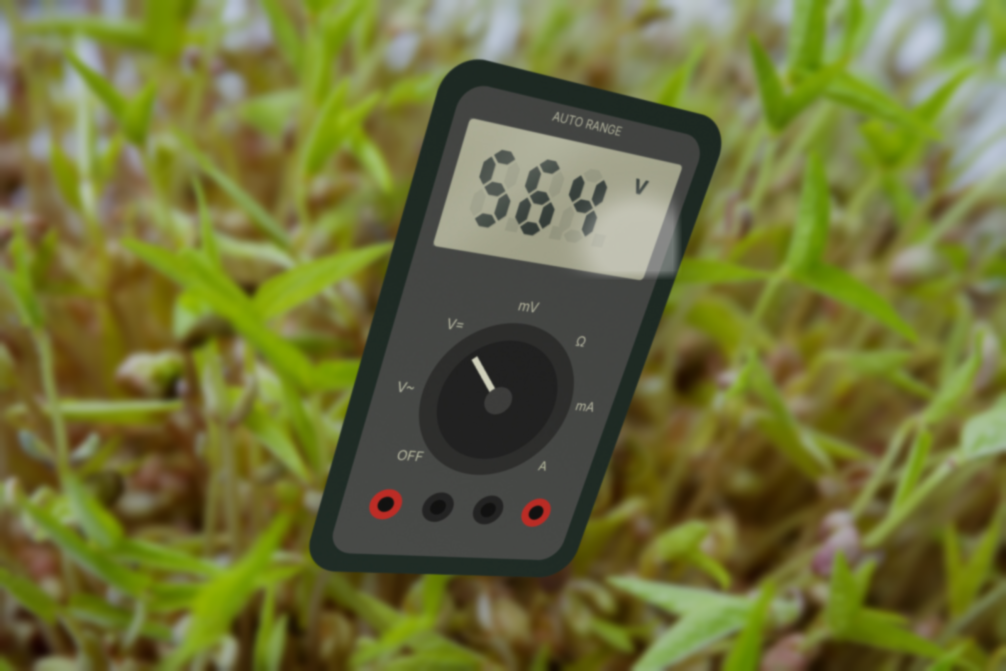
564 V
